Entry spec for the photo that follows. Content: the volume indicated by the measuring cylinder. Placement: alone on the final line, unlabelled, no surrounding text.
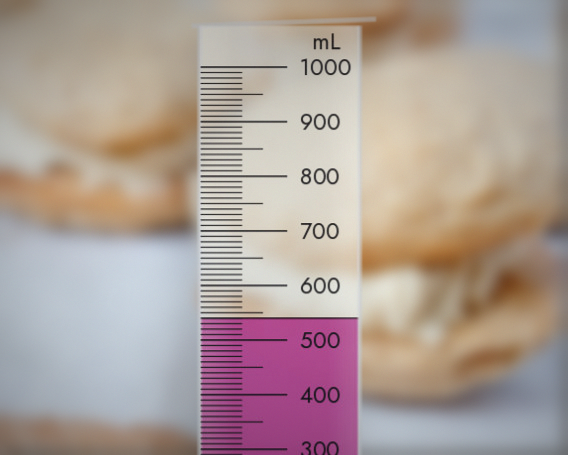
540 mL
